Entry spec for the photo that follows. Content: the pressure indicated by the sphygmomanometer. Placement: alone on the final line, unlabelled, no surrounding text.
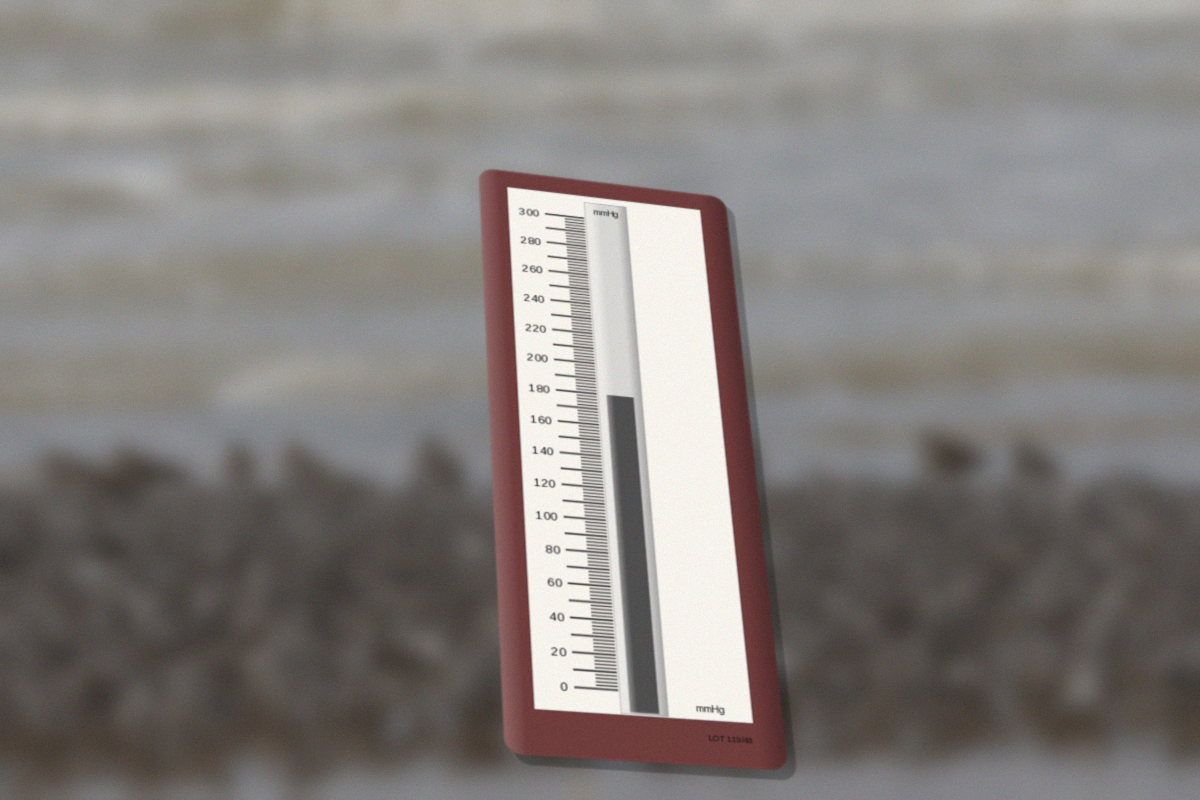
180 mmHg
